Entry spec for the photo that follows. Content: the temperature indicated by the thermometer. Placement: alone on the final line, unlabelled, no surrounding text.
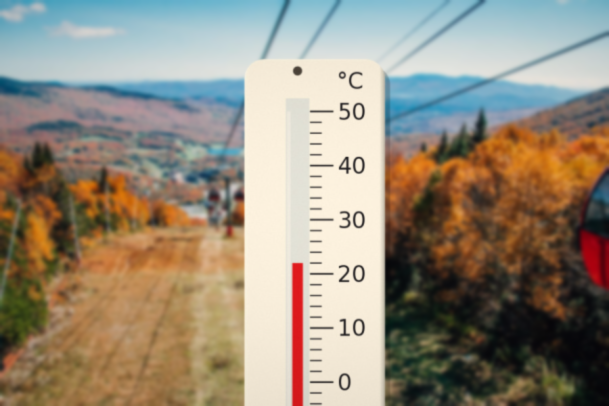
22 °C
